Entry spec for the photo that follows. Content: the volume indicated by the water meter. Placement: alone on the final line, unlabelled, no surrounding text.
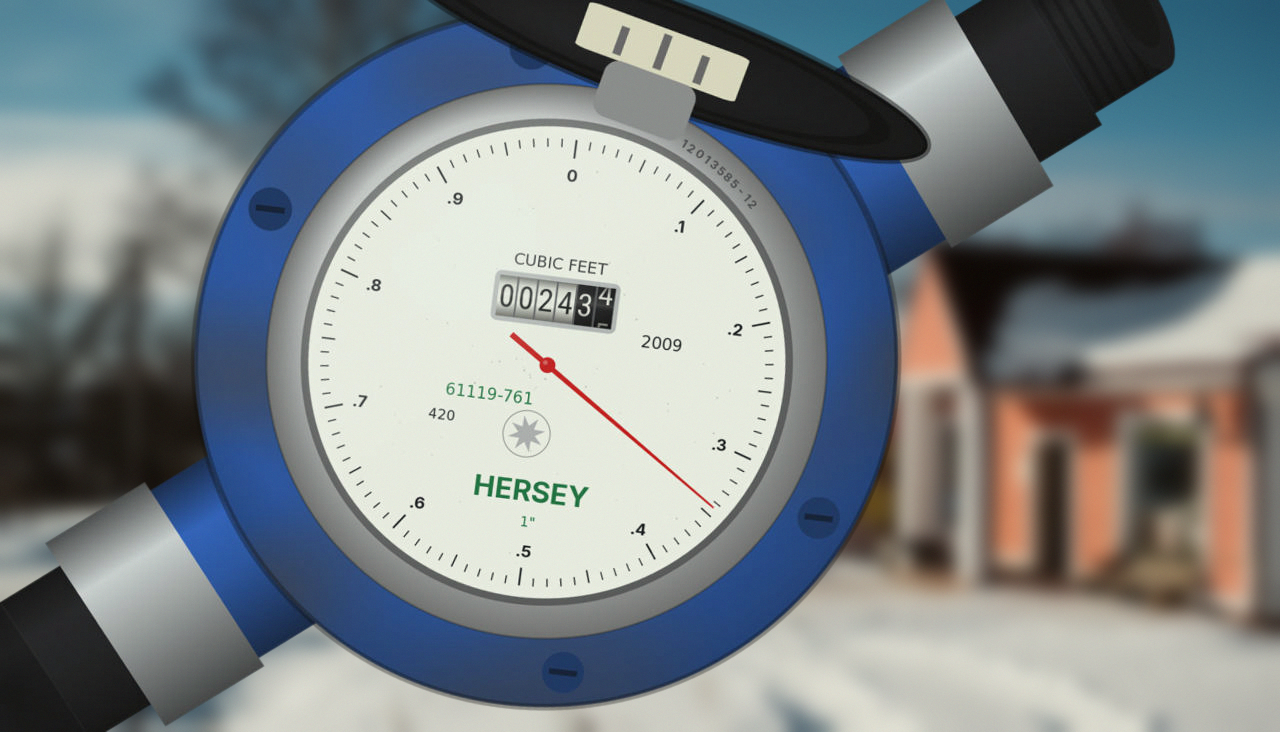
2434.34 ft³
